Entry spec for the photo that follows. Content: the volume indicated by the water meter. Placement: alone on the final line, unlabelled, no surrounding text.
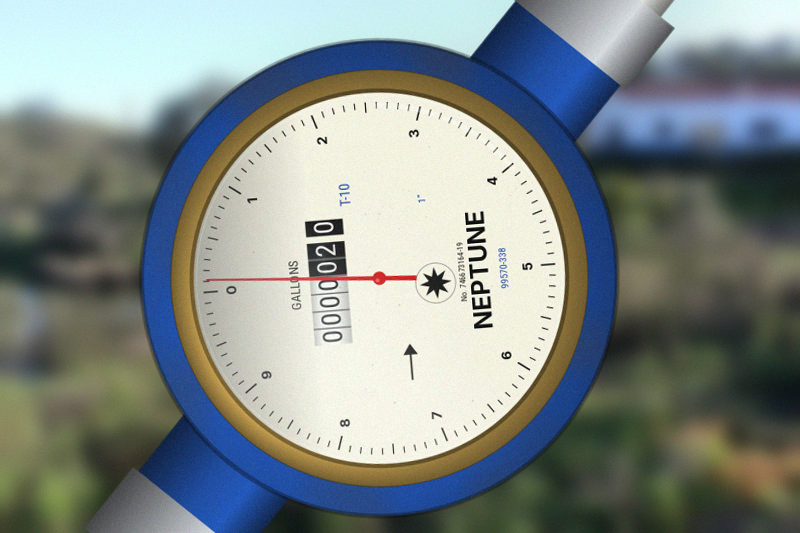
20.1 gal
